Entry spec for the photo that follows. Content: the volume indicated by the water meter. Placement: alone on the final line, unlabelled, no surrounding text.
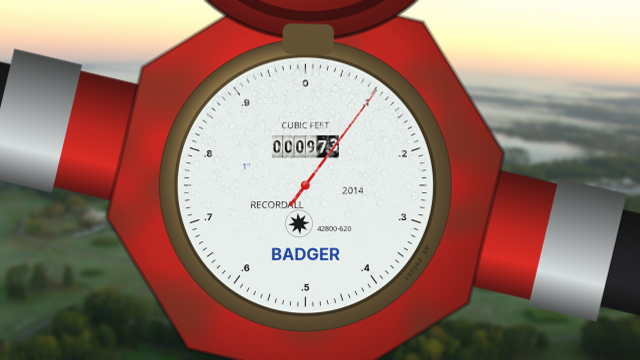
973.10 ft³
